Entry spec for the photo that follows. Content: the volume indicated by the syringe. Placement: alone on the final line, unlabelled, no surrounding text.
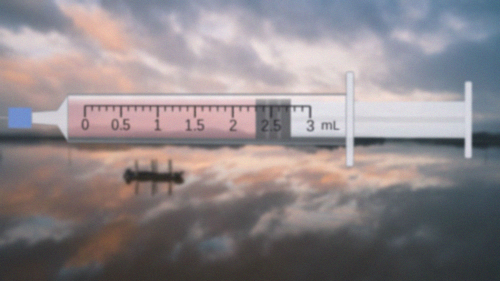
2.3 mL
